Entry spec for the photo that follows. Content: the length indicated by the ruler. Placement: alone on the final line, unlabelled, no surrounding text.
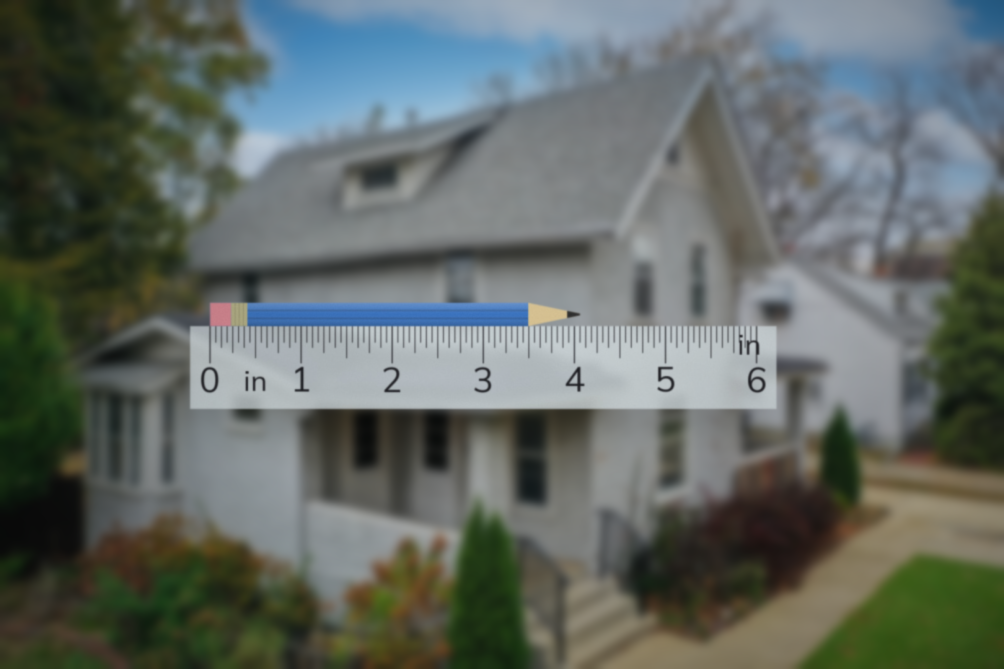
4.0625 in
